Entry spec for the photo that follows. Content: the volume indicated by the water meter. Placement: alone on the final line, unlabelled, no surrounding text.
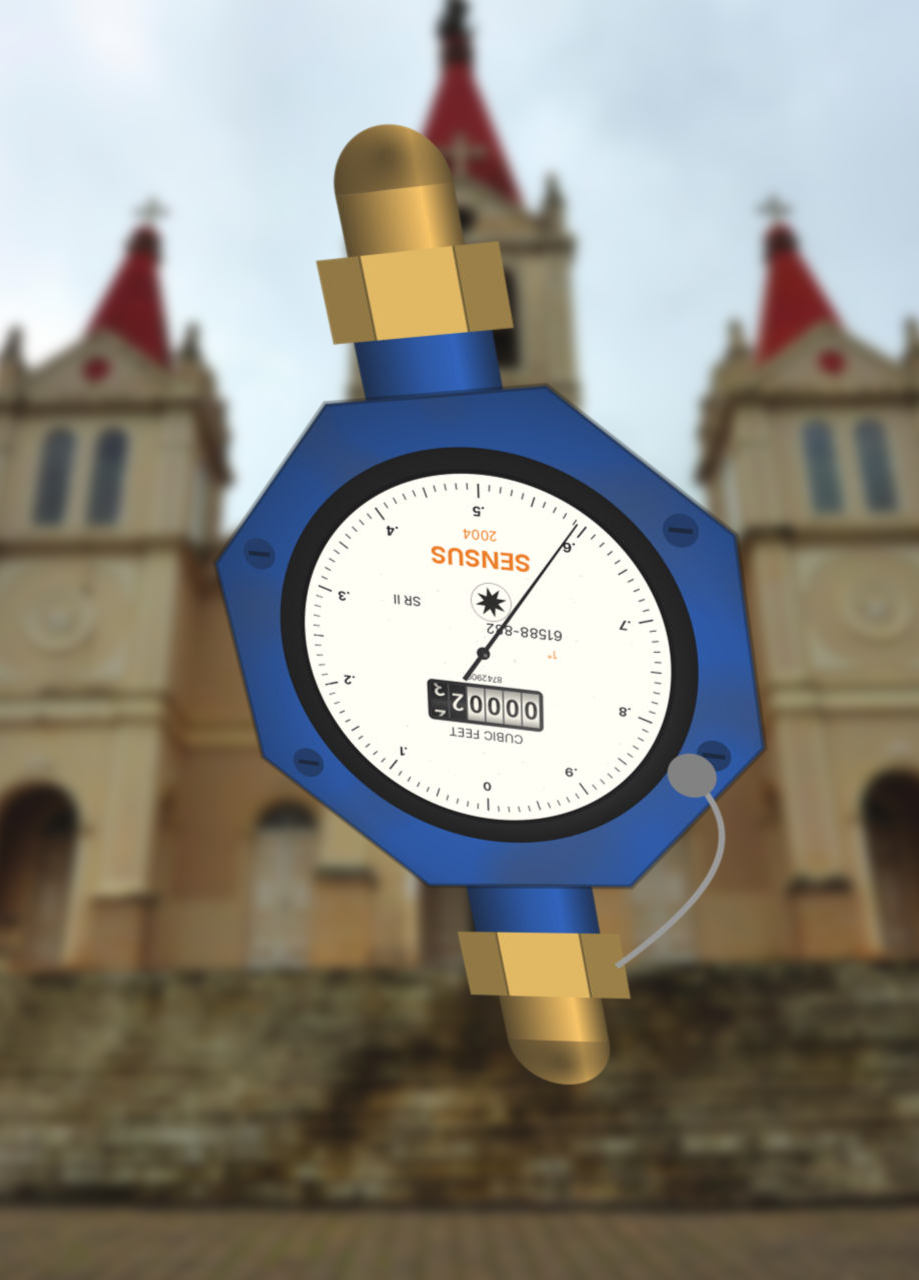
22.59 ft³
